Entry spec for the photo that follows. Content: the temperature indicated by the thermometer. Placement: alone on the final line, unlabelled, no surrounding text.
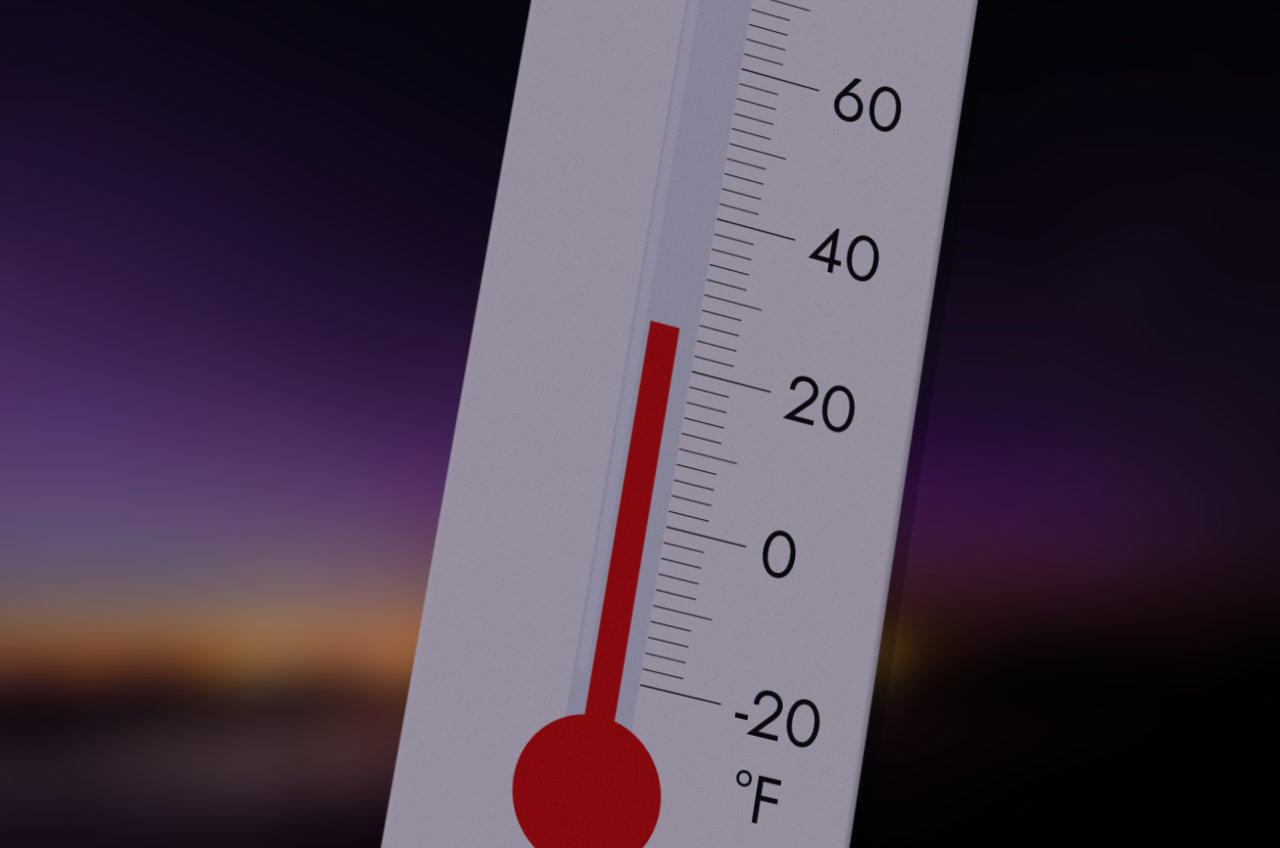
25 °F
